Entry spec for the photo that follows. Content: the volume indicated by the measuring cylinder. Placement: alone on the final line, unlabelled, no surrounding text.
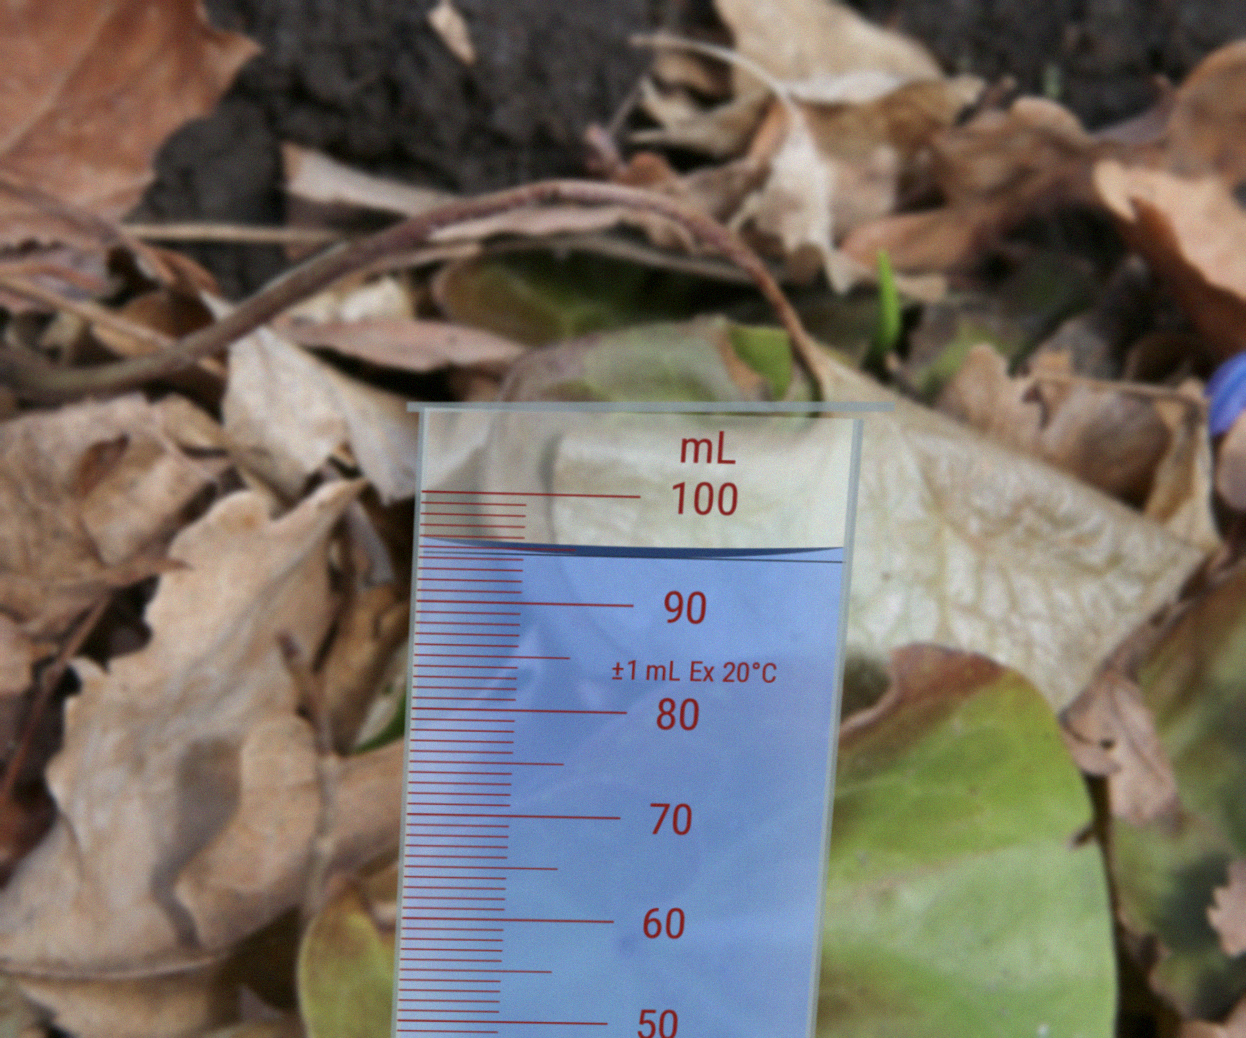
94.5 mL
